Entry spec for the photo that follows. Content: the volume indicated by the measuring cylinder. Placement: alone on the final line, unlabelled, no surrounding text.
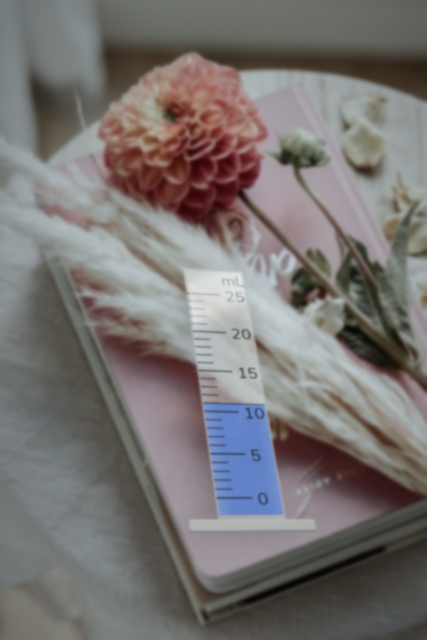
11 mL
